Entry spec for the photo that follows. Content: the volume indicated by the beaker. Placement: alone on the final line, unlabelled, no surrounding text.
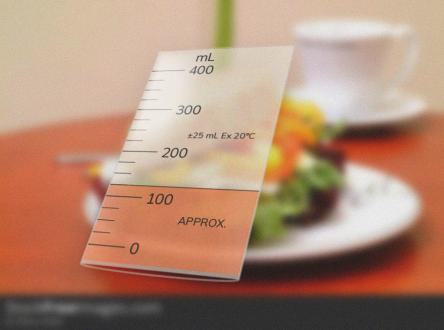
125 mL
